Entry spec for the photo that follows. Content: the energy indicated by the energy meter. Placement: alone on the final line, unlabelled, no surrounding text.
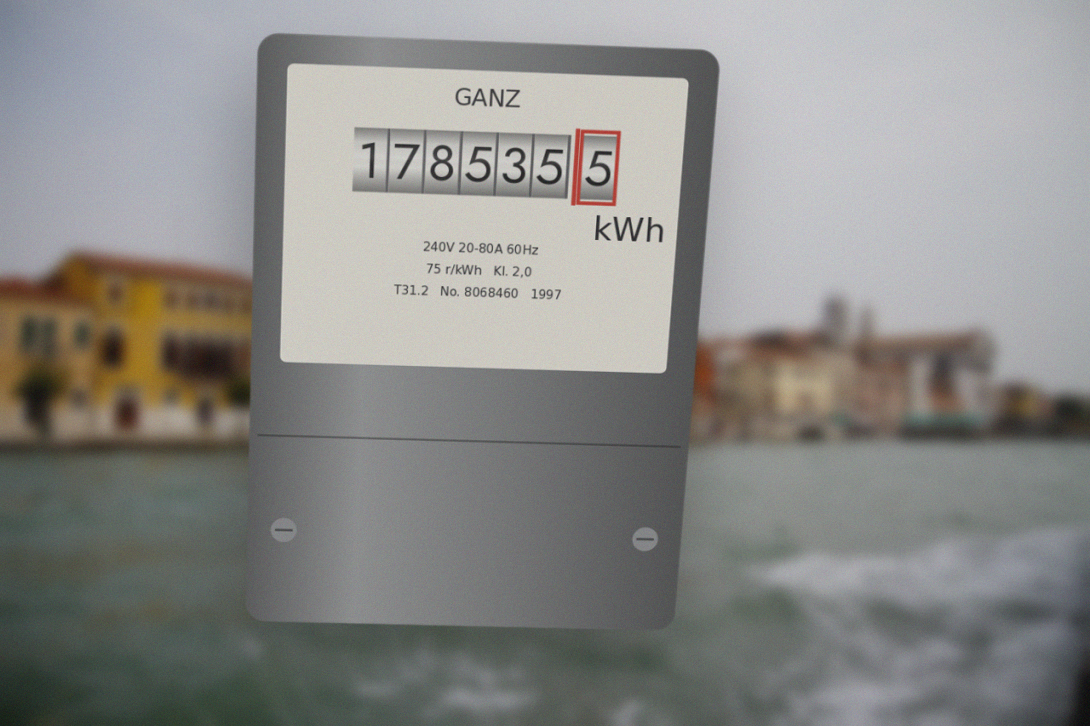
178535.5 kWh
